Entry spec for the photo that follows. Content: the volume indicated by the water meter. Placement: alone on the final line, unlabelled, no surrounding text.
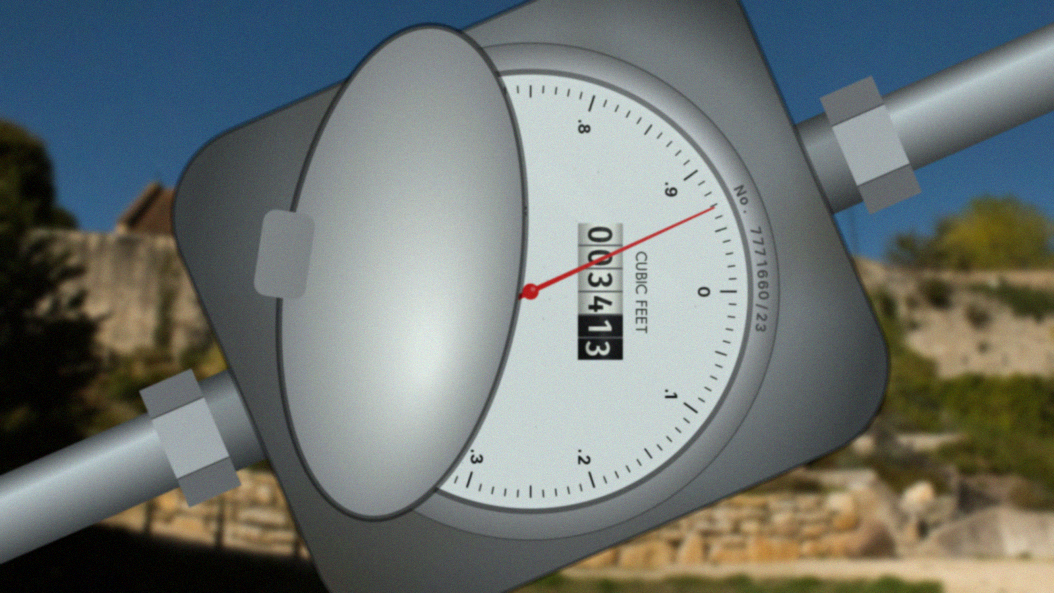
3412.93 ft³
